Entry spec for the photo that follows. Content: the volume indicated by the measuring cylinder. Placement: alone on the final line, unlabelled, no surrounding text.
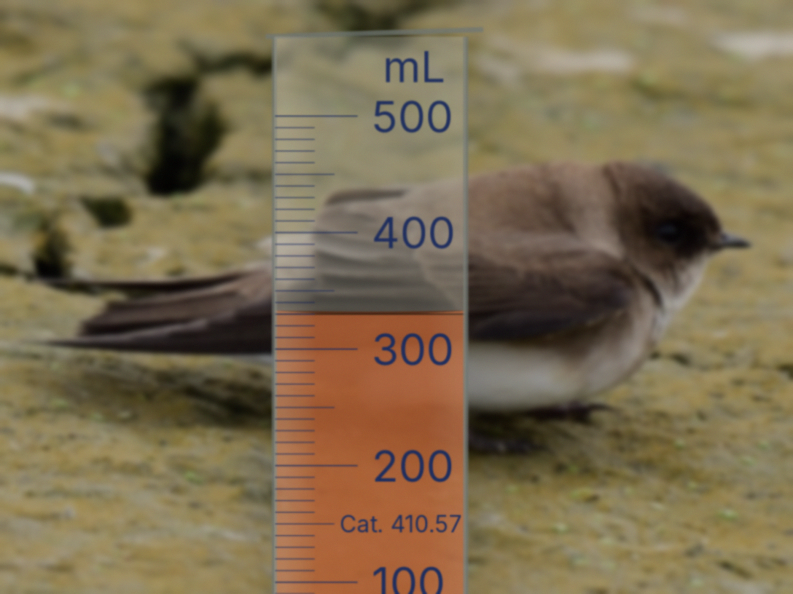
330 mL
